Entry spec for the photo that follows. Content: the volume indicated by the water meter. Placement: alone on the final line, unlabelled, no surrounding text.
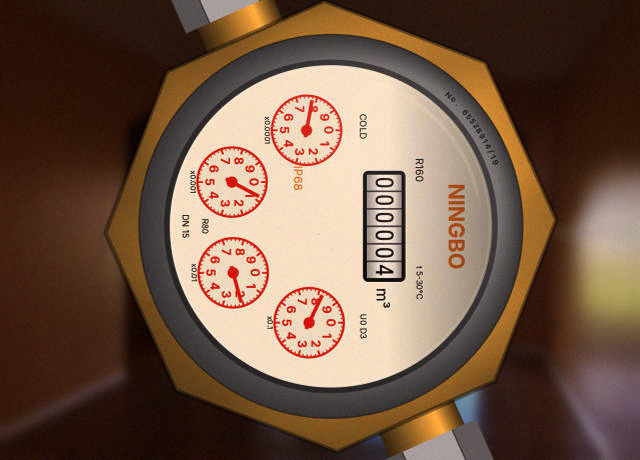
4.8207 m³
